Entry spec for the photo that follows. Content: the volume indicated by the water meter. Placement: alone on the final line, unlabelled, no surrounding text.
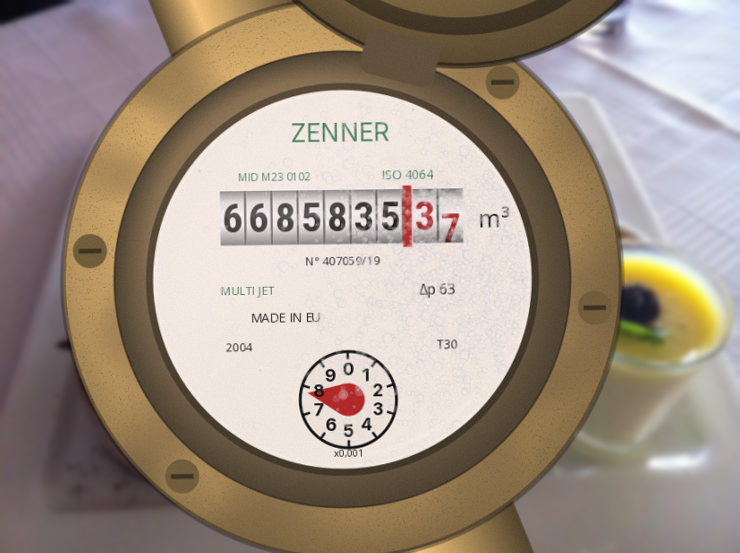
6685835.367 m³
